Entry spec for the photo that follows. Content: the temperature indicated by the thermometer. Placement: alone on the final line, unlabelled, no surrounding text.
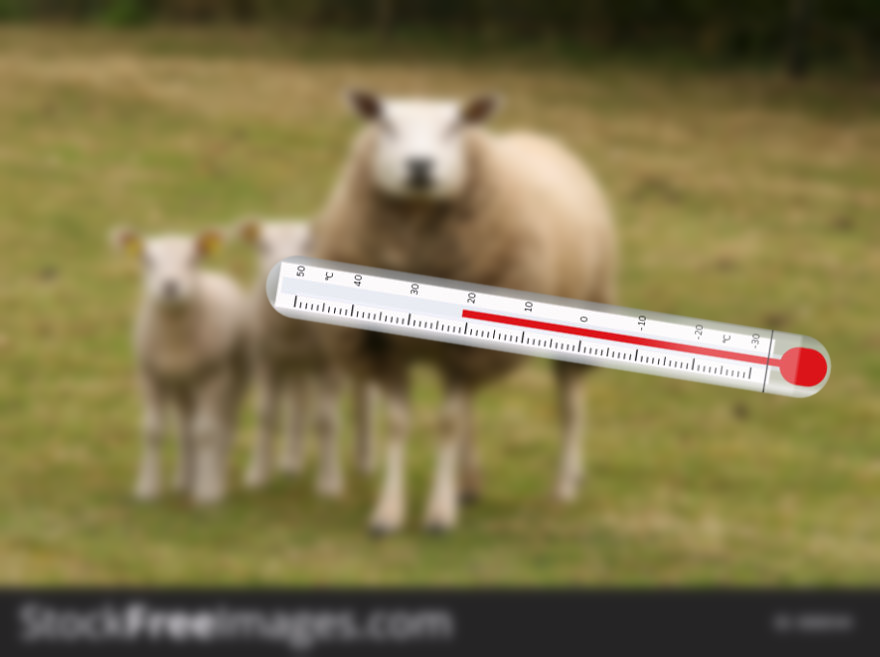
21 °C
